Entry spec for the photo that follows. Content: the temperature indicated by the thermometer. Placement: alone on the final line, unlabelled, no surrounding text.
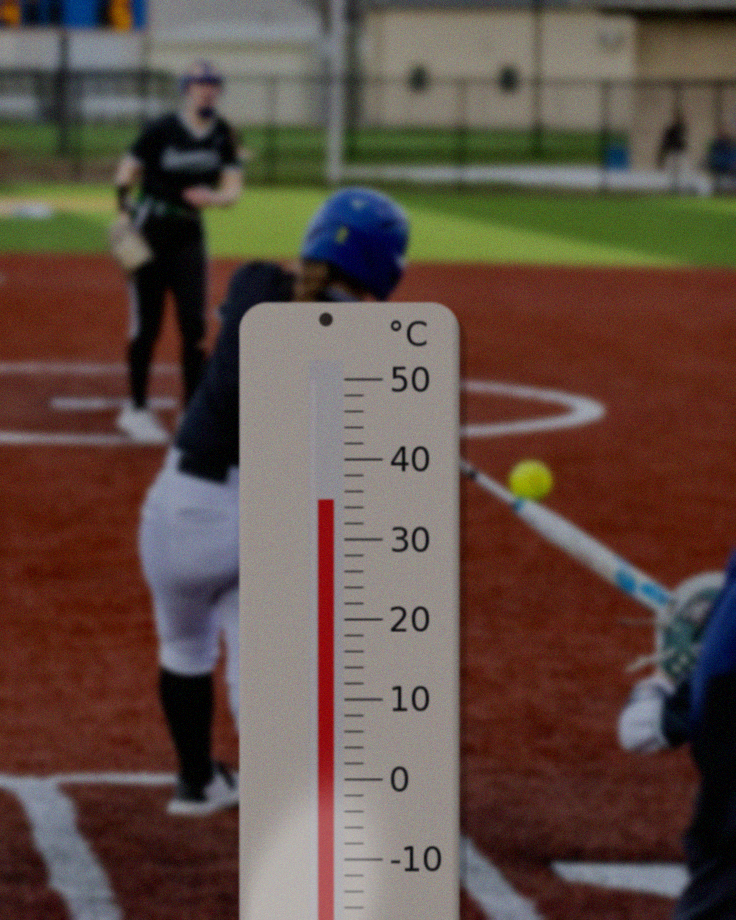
35 °C
